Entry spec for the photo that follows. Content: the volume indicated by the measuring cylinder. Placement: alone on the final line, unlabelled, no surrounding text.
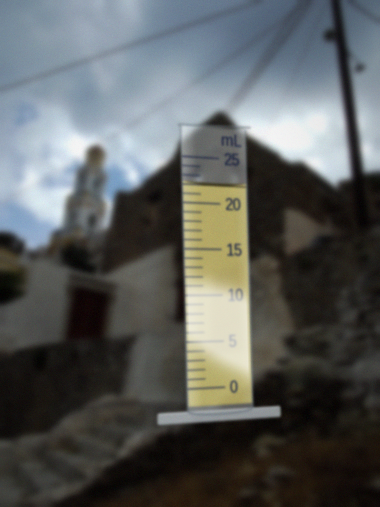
22 mL
